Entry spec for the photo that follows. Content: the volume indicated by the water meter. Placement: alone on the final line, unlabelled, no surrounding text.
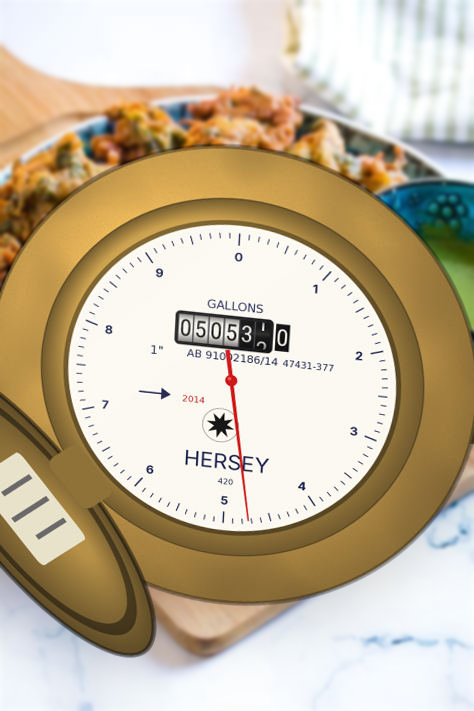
505314.7 gal
